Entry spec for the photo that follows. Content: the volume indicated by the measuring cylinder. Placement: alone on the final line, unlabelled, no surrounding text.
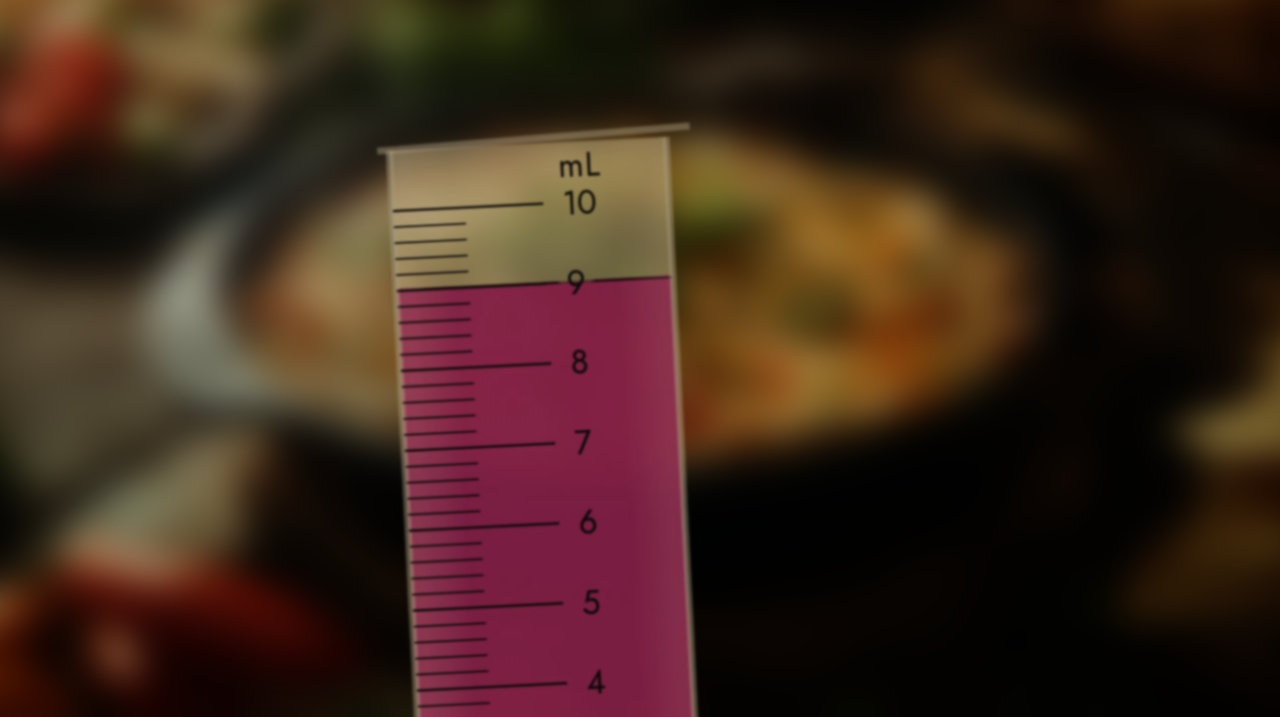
9 mL
